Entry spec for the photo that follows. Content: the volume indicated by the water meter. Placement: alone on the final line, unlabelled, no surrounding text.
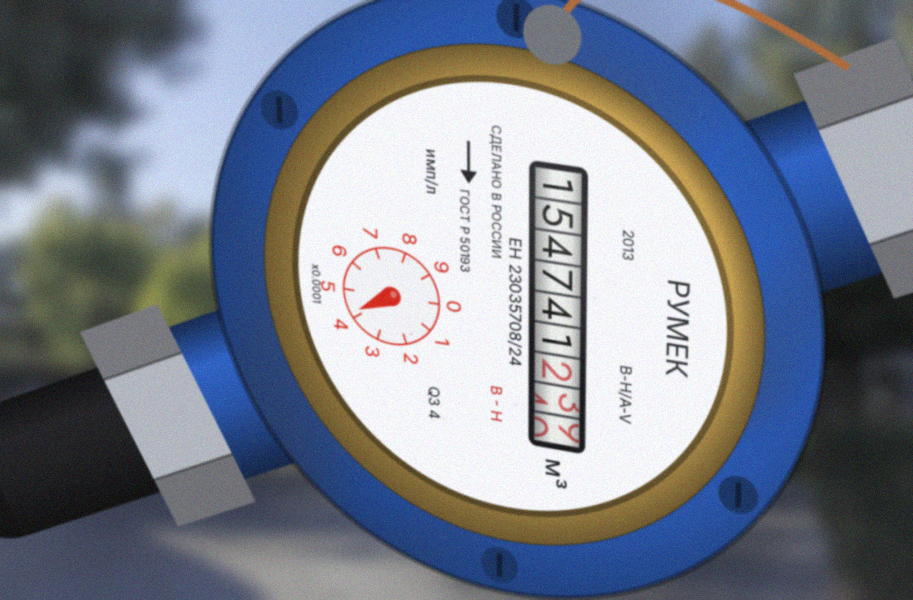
154741.2394 m³
